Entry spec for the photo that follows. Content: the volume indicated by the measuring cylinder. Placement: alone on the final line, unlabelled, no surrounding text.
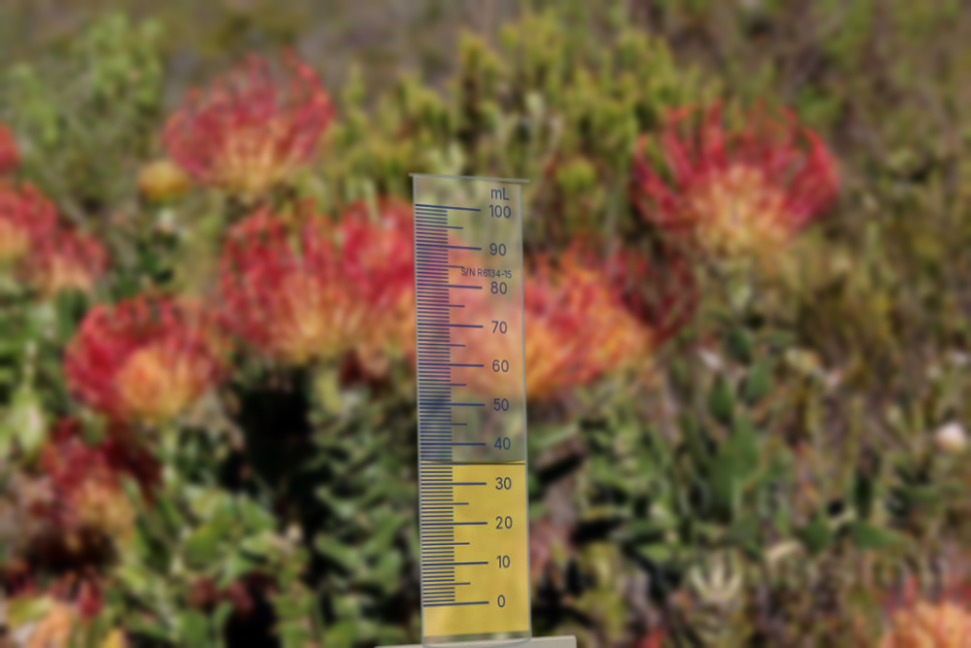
35 mL
